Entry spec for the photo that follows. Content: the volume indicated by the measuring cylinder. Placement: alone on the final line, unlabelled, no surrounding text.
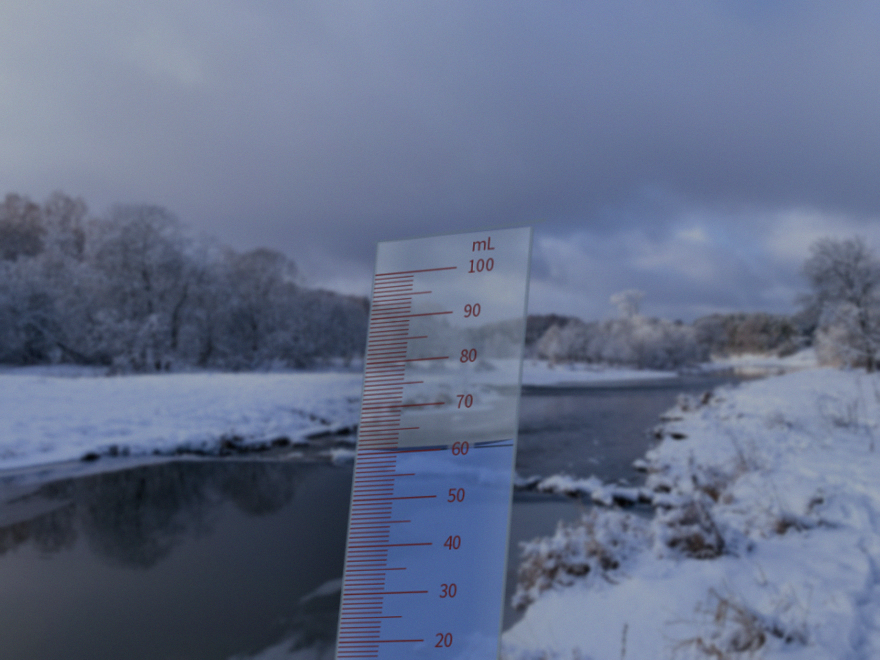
60 mL
